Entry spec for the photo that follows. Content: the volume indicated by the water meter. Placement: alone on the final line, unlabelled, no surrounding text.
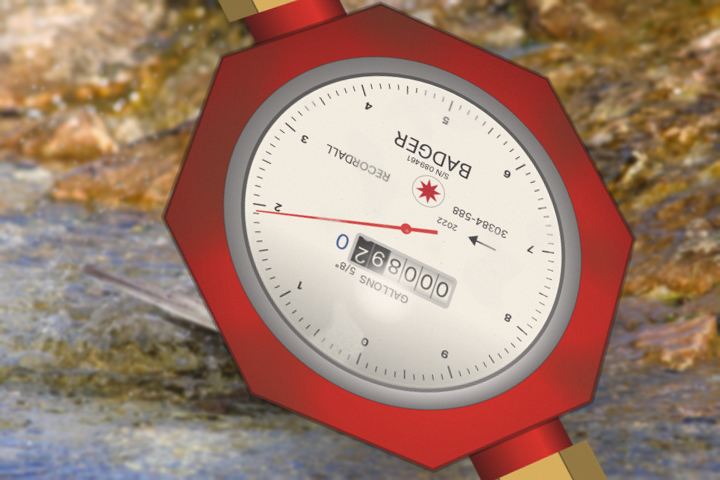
8921.9 gal
